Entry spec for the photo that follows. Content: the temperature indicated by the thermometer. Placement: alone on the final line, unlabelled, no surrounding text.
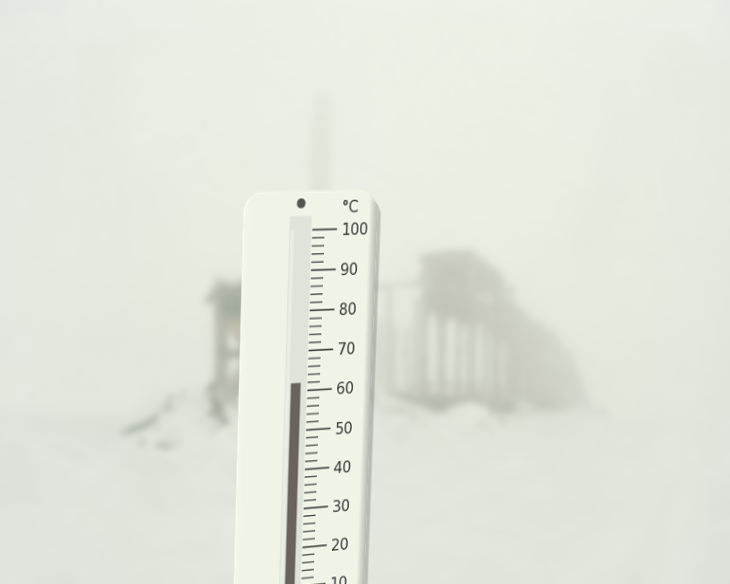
62 °C
